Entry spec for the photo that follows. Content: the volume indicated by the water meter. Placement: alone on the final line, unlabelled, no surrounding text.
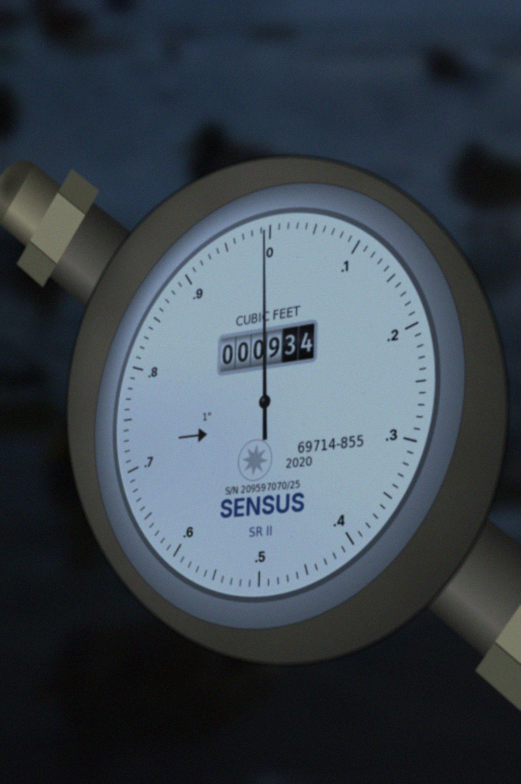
933.99 ft³
